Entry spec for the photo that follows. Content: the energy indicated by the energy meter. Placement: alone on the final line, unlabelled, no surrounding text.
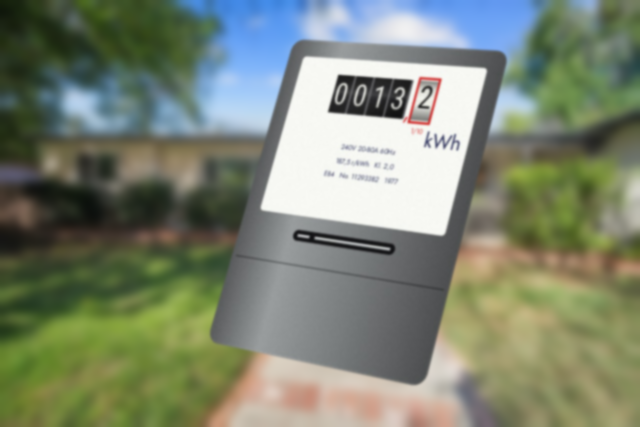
13.2 kWh
